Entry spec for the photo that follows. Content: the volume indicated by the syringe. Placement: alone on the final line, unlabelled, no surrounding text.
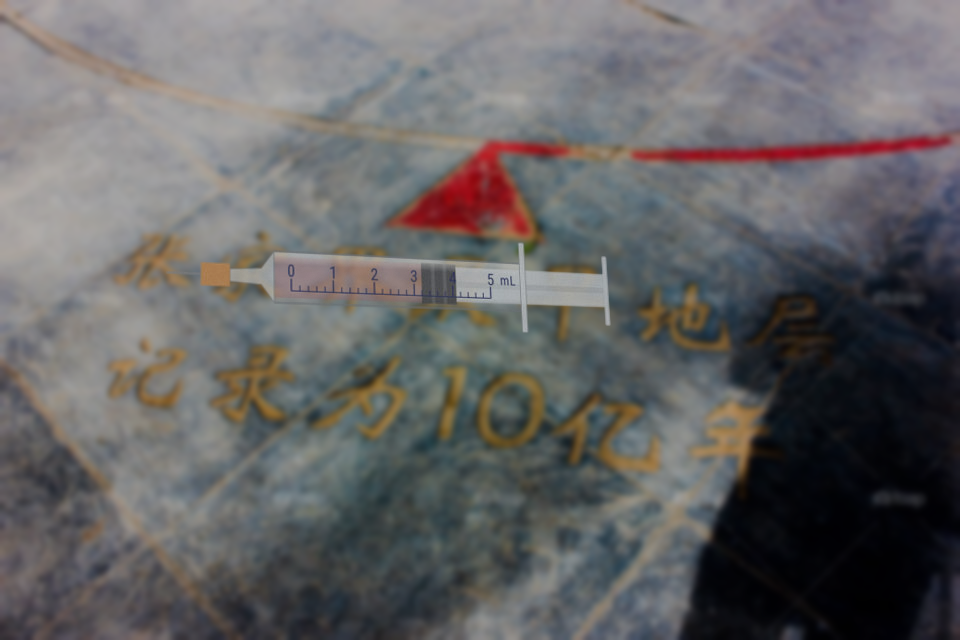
3.2 mL
